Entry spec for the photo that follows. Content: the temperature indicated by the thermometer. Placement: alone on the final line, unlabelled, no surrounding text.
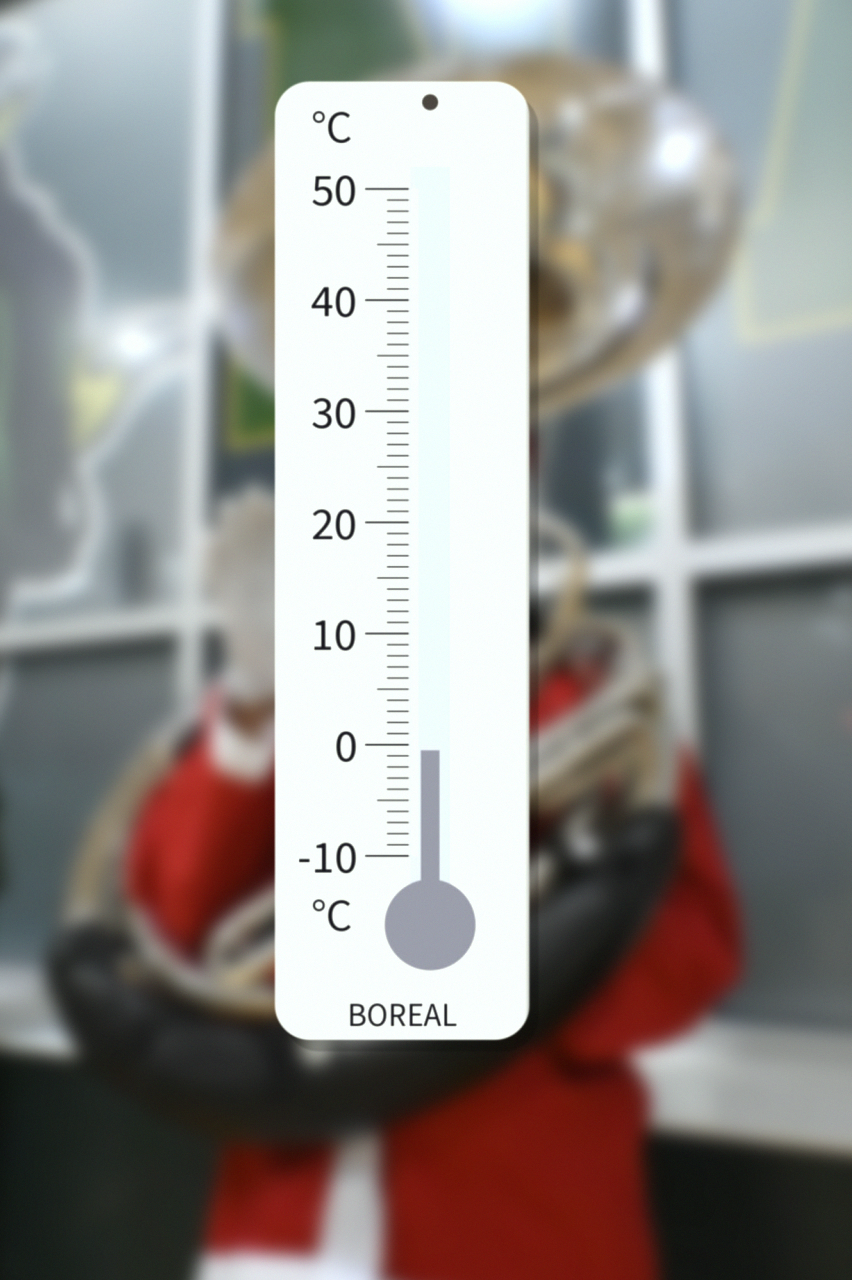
-0.5 °C
